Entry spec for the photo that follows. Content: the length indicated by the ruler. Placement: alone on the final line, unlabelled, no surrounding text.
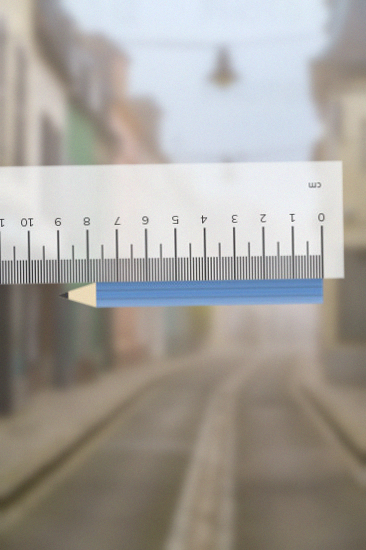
9 cm
